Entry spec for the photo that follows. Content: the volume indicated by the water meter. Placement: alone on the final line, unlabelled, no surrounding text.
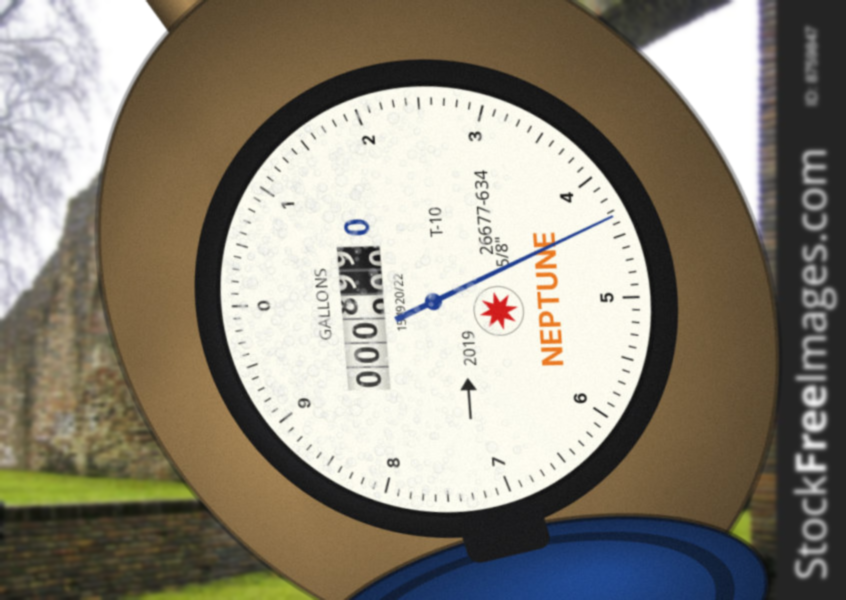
8994.3 gal
